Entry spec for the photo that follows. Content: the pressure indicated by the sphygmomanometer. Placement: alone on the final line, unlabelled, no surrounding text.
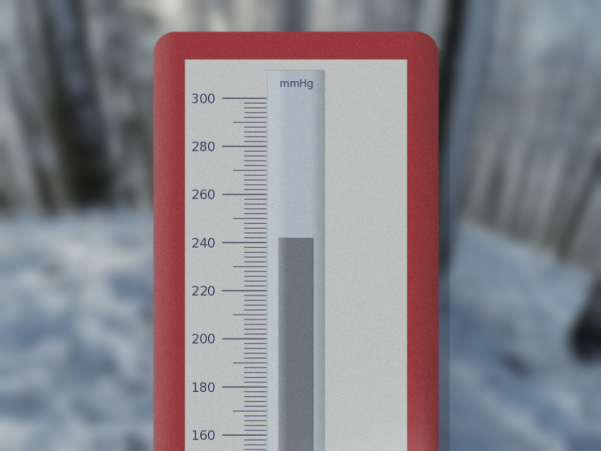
242 mmHg
